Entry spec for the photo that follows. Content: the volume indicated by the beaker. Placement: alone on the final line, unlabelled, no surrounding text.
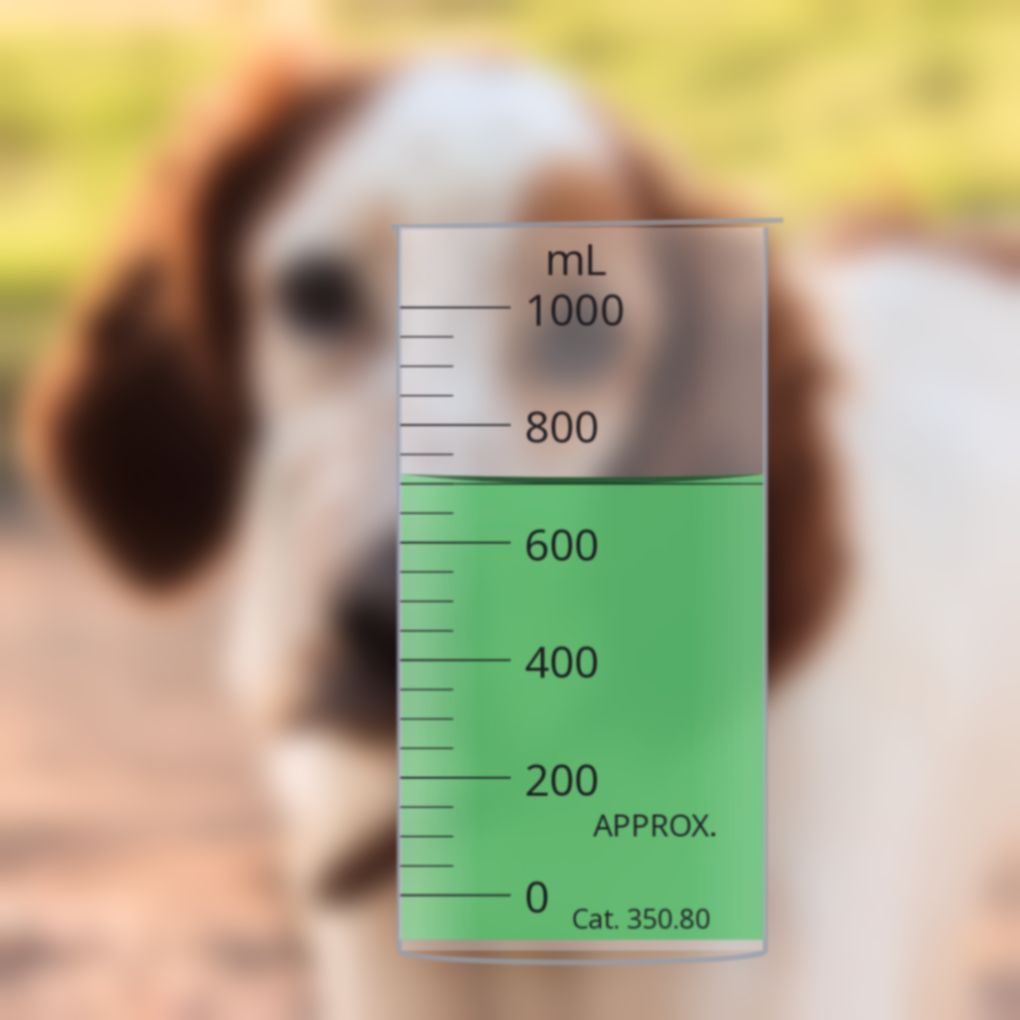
700 mL
